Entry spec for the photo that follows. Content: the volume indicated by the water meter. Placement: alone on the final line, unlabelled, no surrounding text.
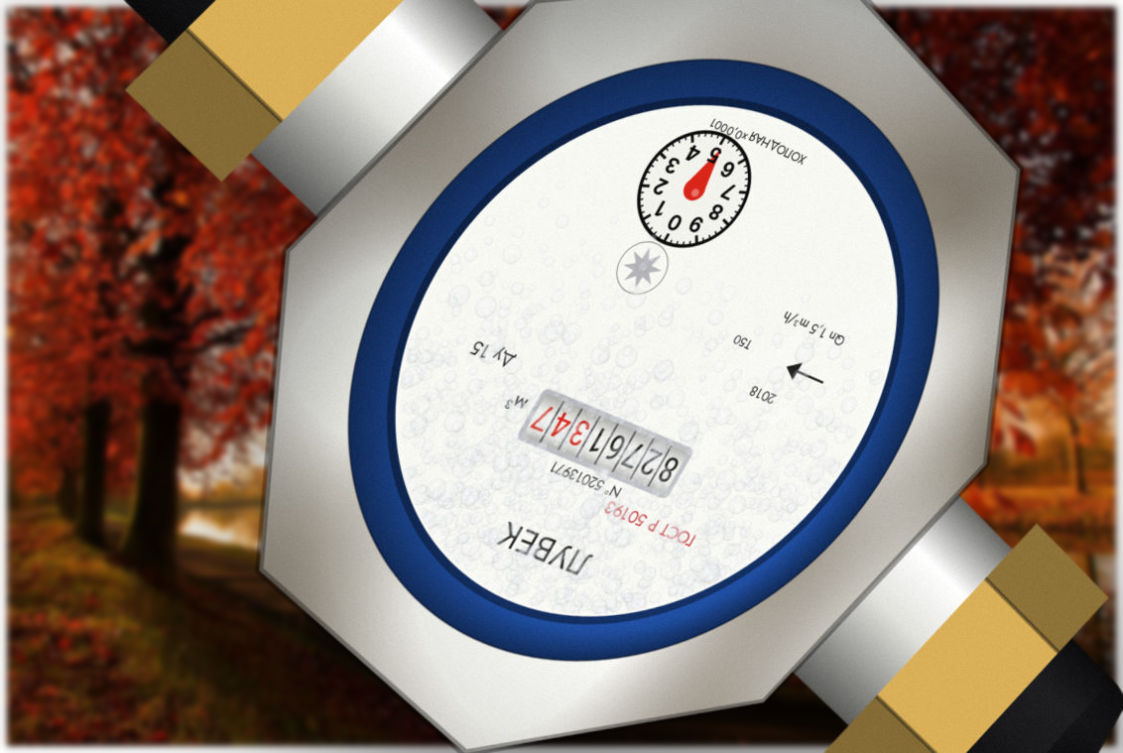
82761.3475 m³
